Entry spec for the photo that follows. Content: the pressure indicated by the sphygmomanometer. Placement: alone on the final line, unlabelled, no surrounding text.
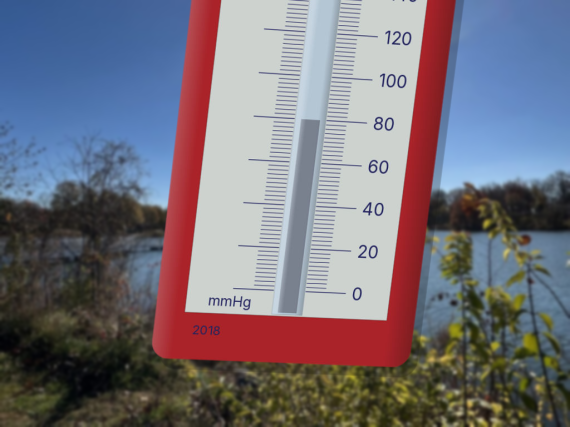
80 mmHg
